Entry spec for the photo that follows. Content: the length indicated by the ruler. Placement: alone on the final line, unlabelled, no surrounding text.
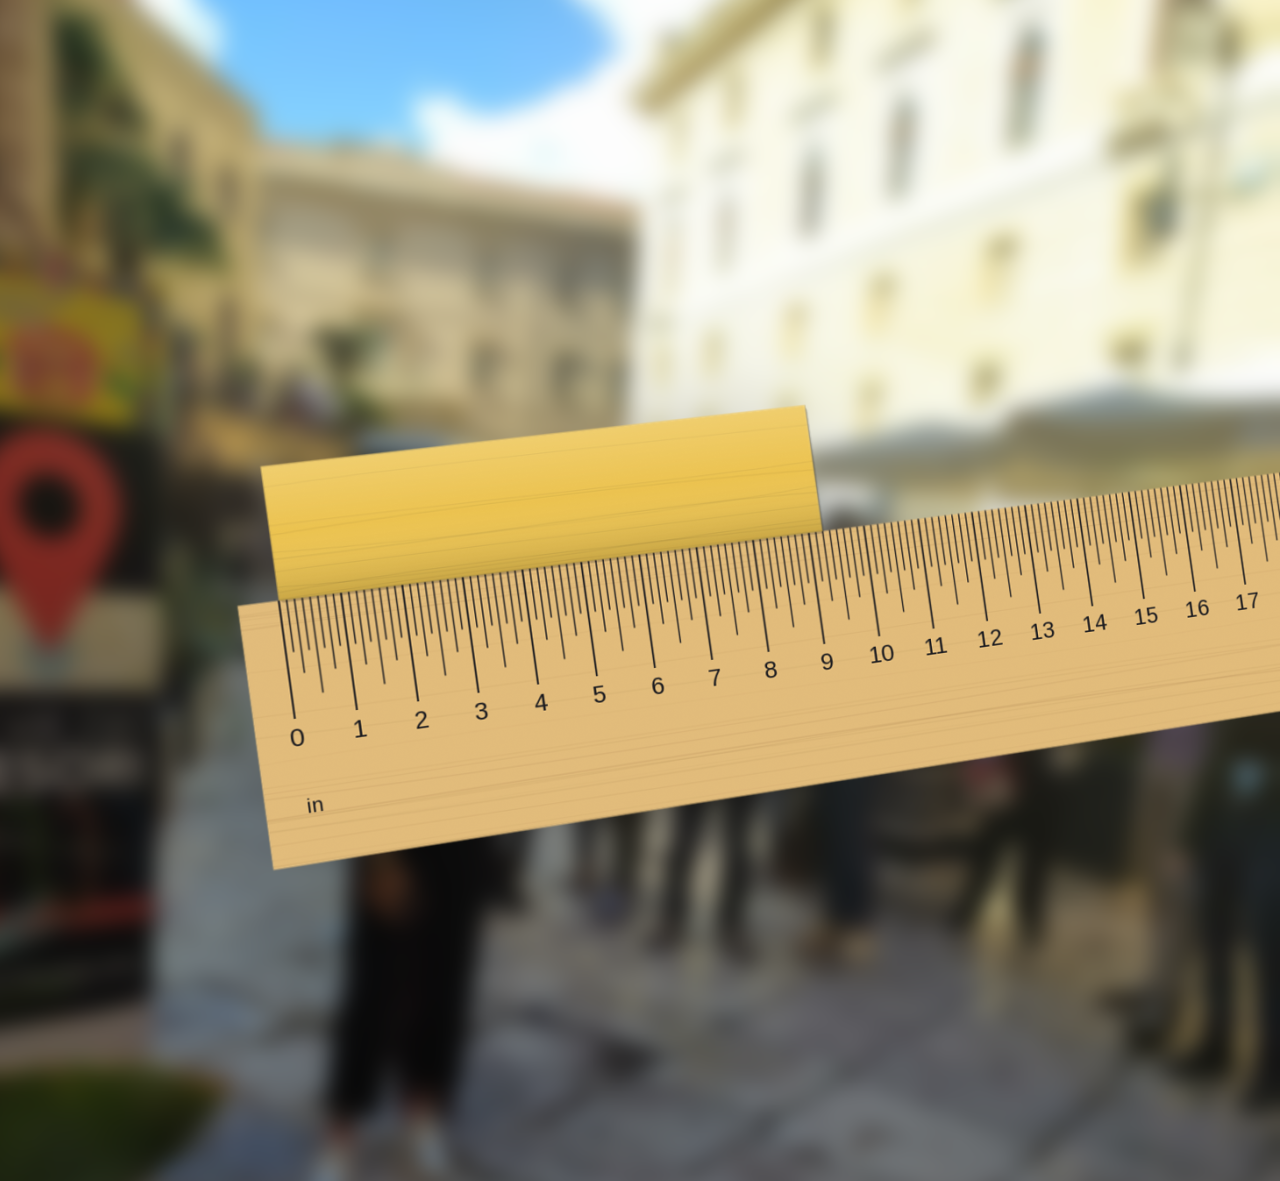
9.25 in
